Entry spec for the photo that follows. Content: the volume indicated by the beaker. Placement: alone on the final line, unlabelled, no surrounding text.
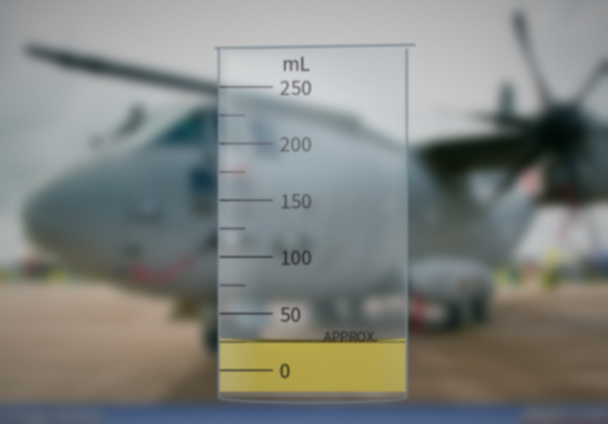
25 mL
